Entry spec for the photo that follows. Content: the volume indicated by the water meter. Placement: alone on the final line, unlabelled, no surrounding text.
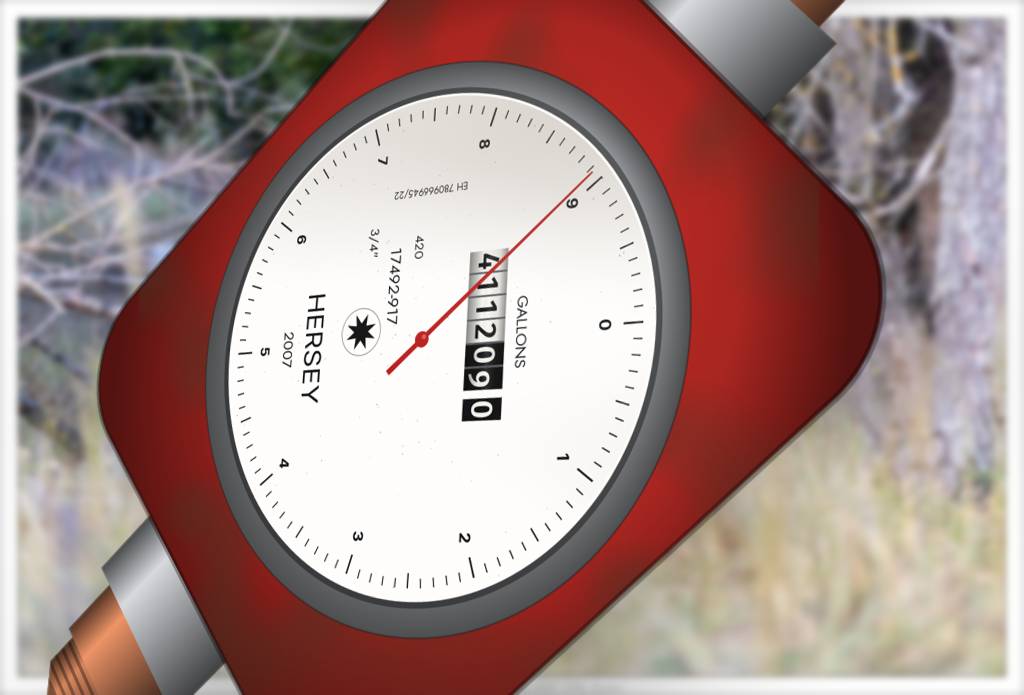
4112088.9 gal
